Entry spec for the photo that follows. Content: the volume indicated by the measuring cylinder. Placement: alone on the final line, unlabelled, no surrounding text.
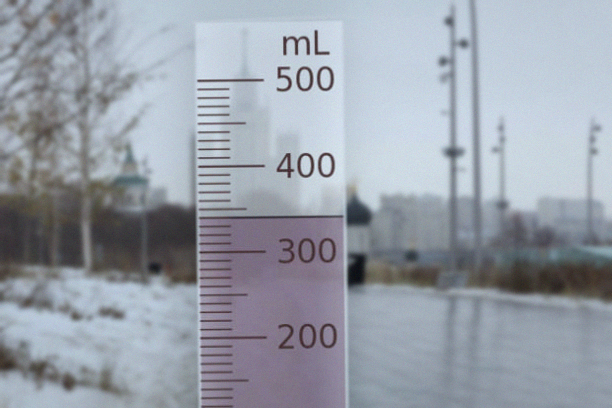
340 mL
